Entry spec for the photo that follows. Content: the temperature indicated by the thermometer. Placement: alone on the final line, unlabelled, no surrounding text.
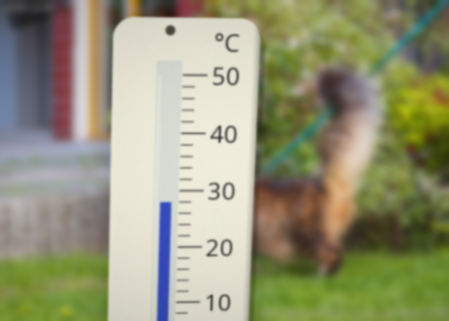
28 °C
